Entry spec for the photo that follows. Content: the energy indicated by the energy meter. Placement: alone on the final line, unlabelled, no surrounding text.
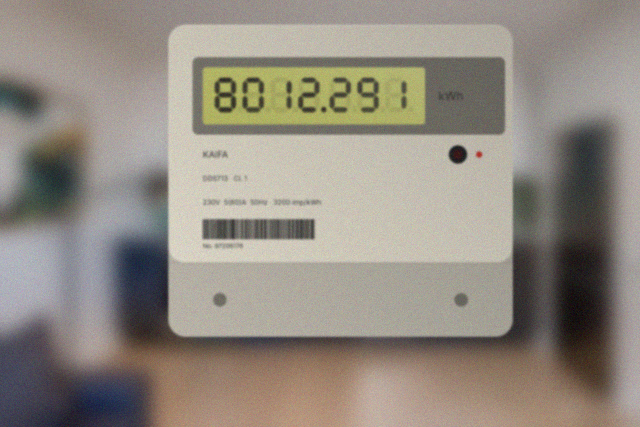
8012.291 kWh
